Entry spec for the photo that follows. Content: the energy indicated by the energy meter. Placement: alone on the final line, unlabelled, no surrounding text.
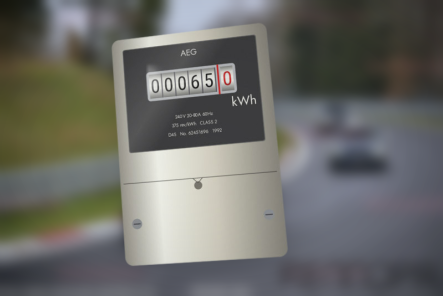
65.0 kWh
